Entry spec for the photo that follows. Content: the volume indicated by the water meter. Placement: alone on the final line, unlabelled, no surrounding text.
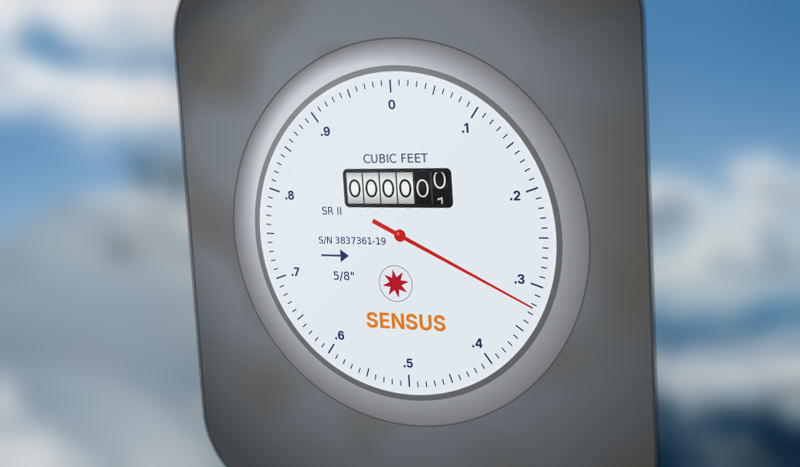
0.32 ft³
